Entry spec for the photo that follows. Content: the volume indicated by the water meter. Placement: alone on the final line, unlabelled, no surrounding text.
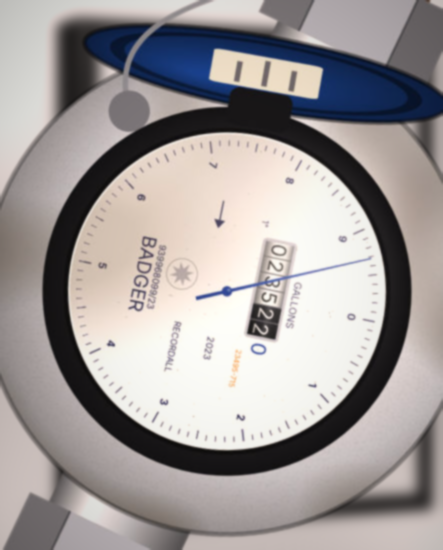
235219.3 gal
